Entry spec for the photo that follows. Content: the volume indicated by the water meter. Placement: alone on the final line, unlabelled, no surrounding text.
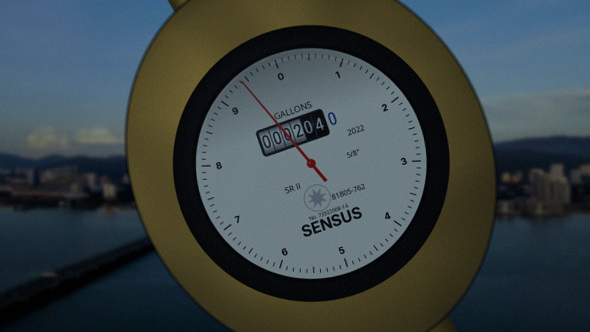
2039.4 gal
